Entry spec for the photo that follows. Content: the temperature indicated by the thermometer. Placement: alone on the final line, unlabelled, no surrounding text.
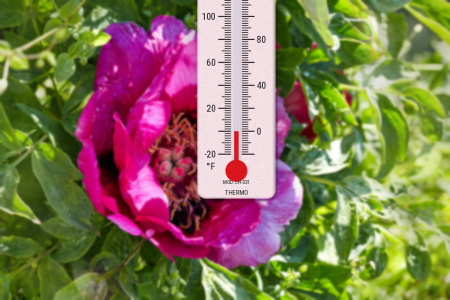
0 °F
